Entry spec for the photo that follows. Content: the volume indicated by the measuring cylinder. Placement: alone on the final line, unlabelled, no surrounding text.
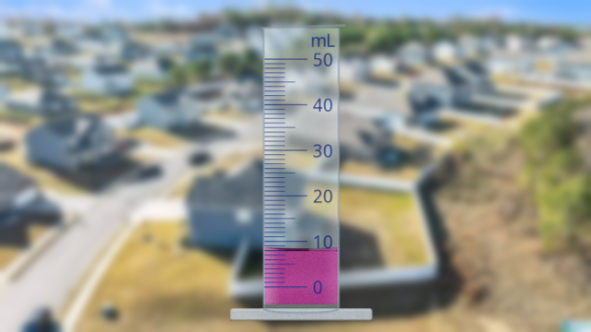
8 mL
